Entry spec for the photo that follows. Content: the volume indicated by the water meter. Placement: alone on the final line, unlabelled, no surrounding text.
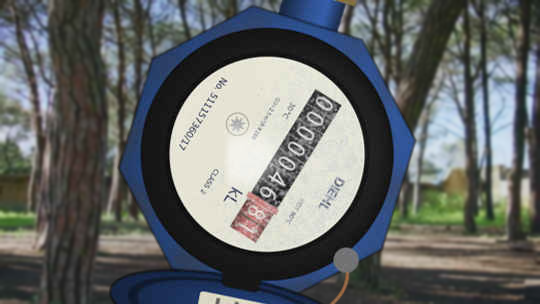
46.81 kL
